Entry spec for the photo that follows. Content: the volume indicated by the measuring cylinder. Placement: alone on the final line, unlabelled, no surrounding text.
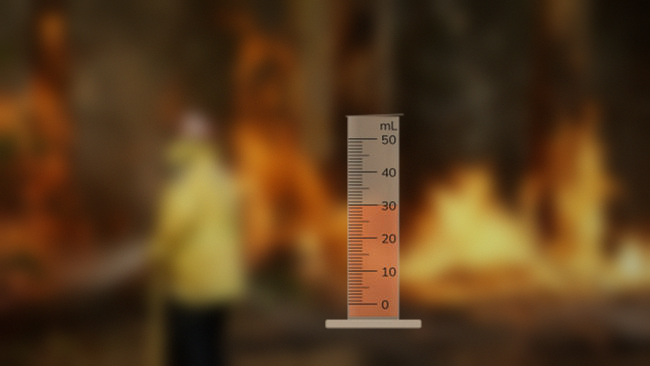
30 mL
